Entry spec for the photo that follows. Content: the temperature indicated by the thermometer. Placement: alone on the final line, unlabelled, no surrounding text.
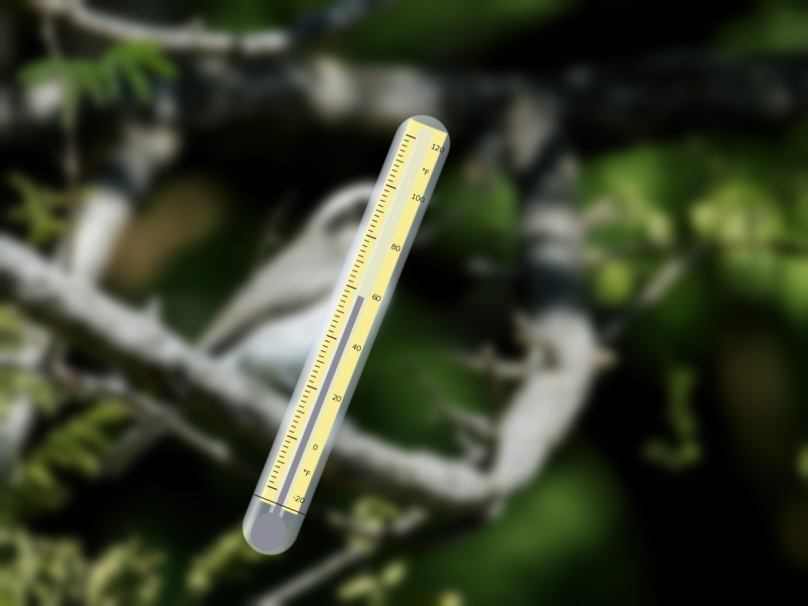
58 °F
